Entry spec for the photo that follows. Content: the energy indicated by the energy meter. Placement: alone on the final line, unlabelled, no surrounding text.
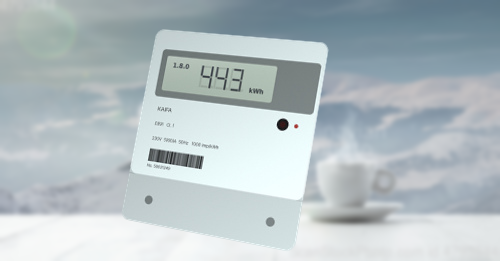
443 kWh
